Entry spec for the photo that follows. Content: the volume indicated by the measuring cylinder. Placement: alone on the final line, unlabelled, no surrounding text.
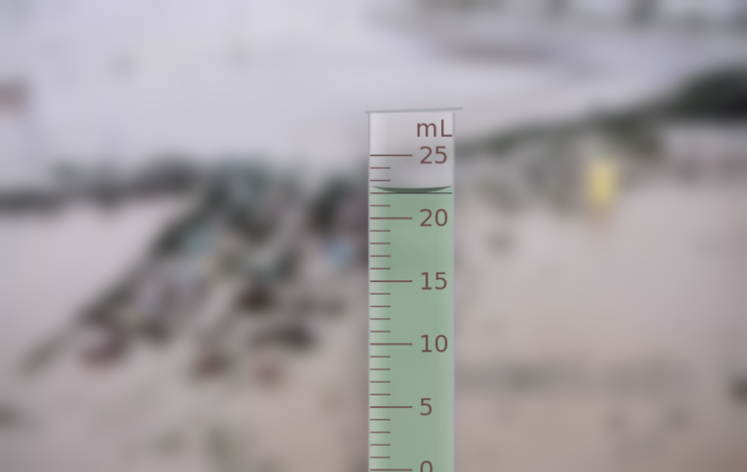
22 mL
